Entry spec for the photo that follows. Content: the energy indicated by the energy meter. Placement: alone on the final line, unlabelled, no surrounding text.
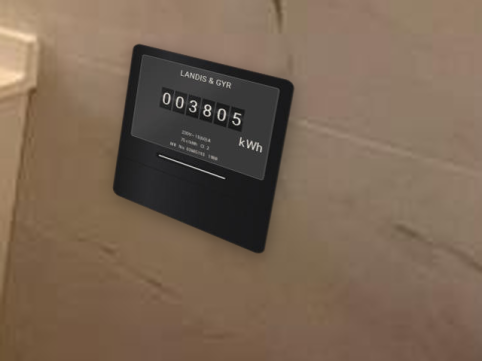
3805 kWh
